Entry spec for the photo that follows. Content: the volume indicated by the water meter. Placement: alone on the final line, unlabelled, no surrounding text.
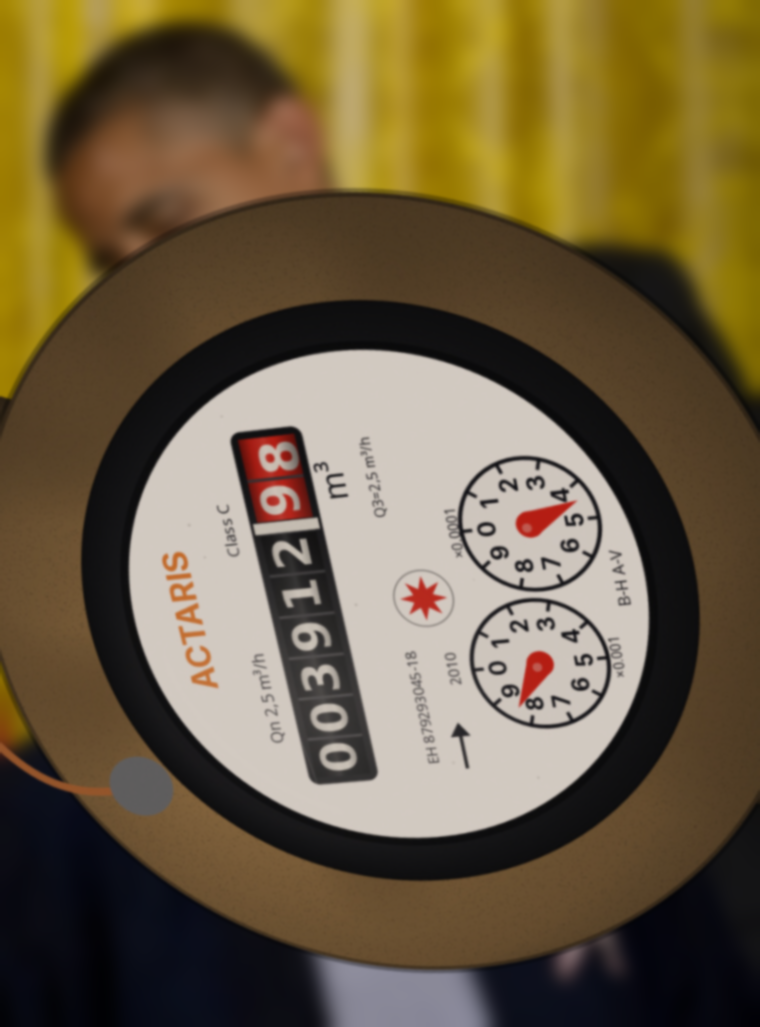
3912.9784 m³
